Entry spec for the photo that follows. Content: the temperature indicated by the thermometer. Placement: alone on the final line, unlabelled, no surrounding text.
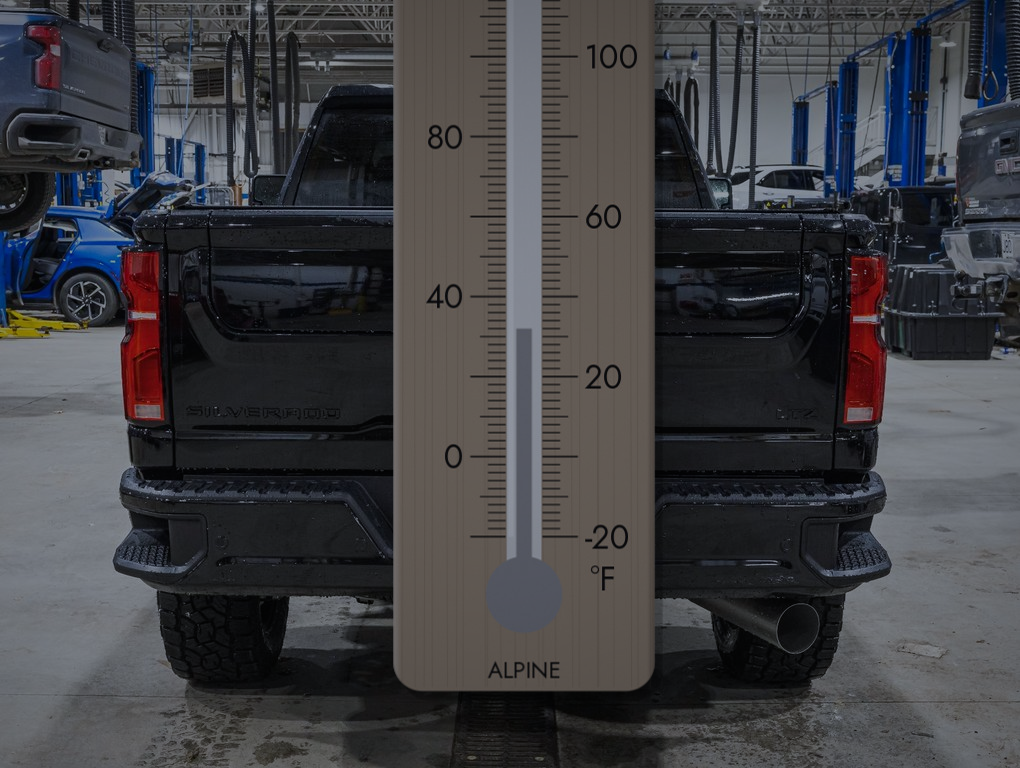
32 °F
